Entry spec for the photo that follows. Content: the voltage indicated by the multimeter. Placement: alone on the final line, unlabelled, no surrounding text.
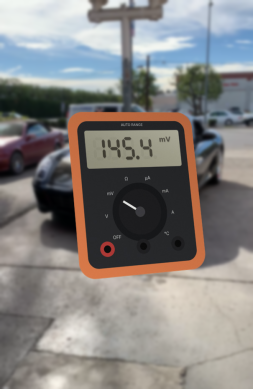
145.4 mV
